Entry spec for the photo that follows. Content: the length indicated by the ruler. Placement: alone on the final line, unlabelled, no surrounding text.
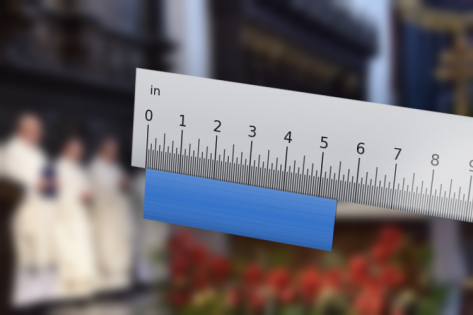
5.5 in
